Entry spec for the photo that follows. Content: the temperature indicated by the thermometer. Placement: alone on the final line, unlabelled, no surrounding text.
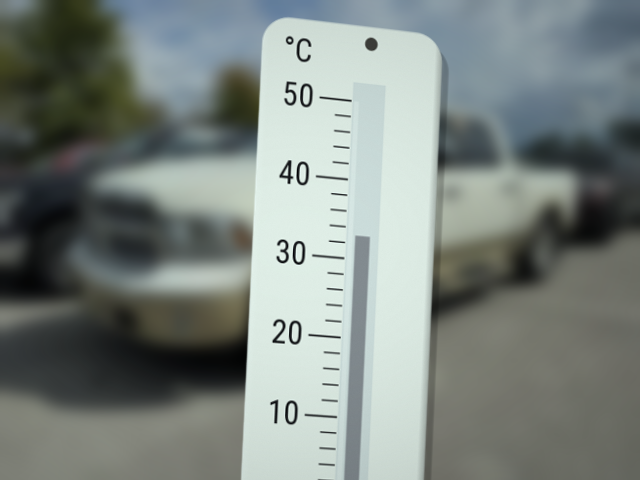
33 °C
